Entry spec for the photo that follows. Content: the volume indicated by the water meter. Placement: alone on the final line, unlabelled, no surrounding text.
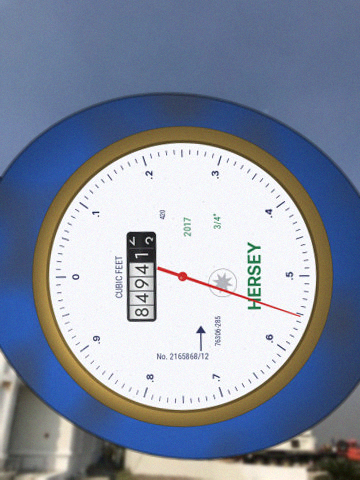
849412.55 ft³
